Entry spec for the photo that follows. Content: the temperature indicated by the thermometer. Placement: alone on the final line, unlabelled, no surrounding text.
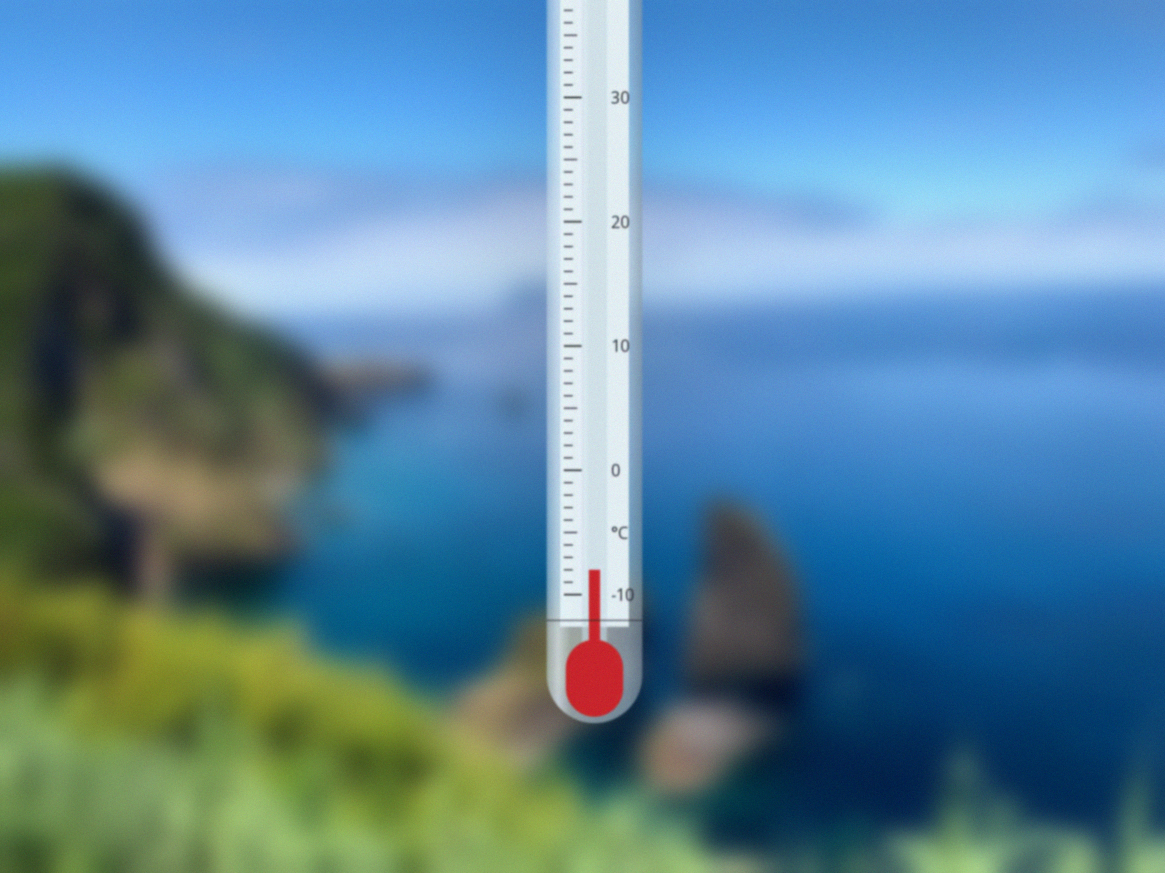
-8 °C
